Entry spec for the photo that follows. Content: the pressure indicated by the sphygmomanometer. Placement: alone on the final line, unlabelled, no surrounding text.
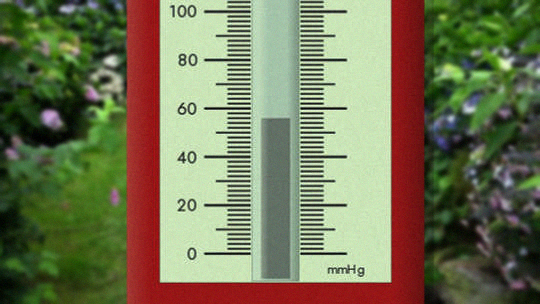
56 mmHg
